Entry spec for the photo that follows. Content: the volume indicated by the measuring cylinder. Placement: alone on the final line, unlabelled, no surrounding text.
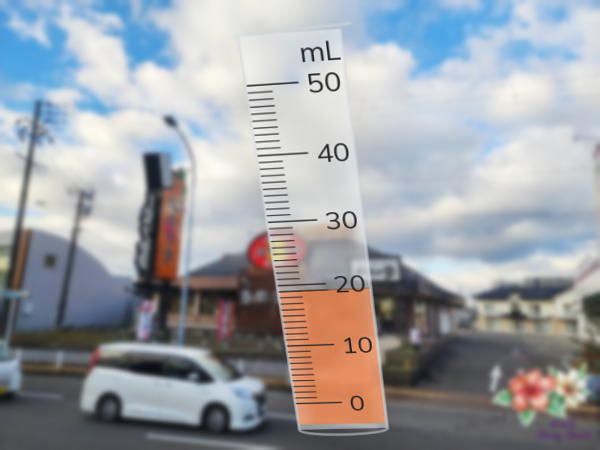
19 mL
